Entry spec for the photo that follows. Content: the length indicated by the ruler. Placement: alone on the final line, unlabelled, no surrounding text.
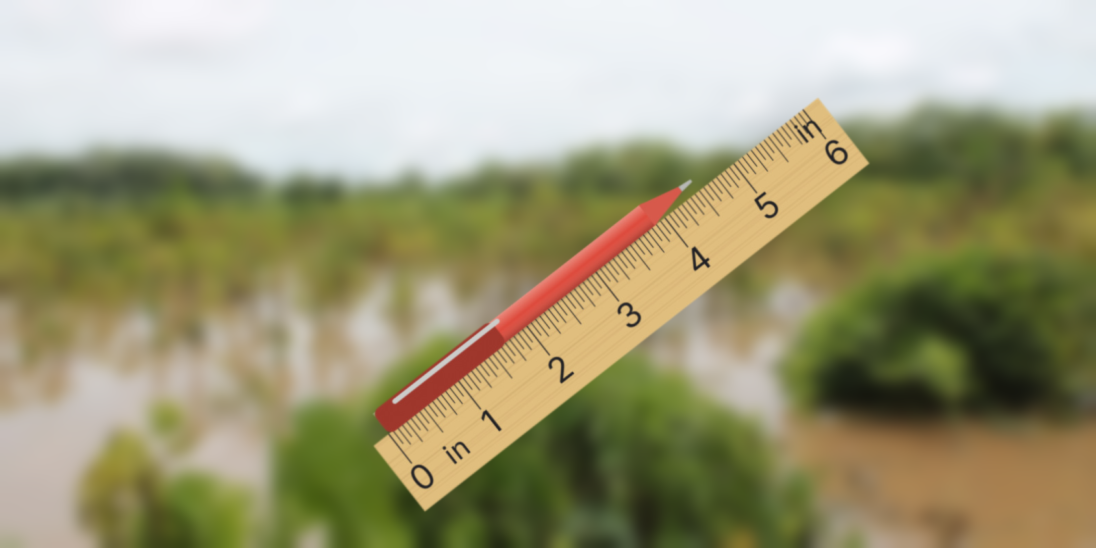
4.5 in
